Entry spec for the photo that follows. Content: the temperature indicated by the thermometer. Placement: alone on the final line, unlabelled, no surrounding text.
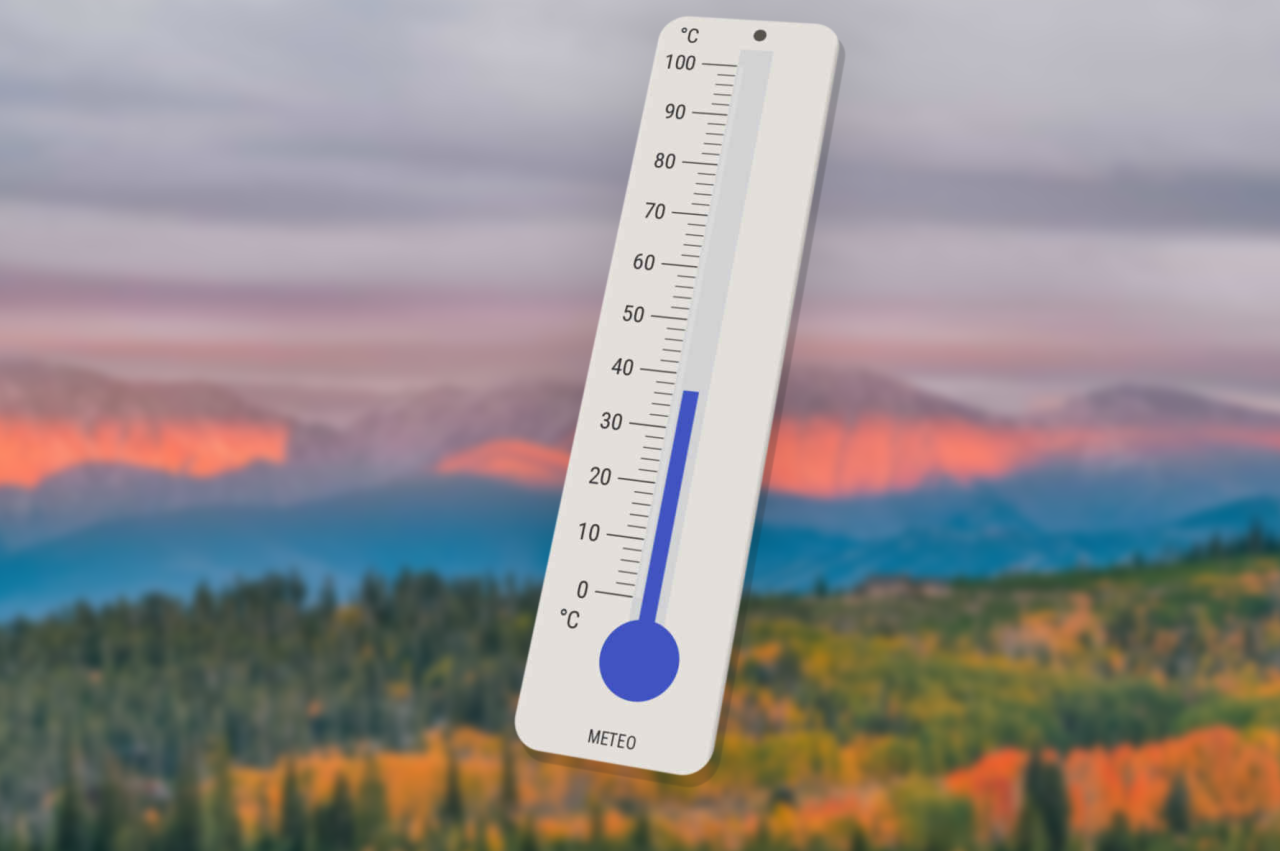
37 °C
